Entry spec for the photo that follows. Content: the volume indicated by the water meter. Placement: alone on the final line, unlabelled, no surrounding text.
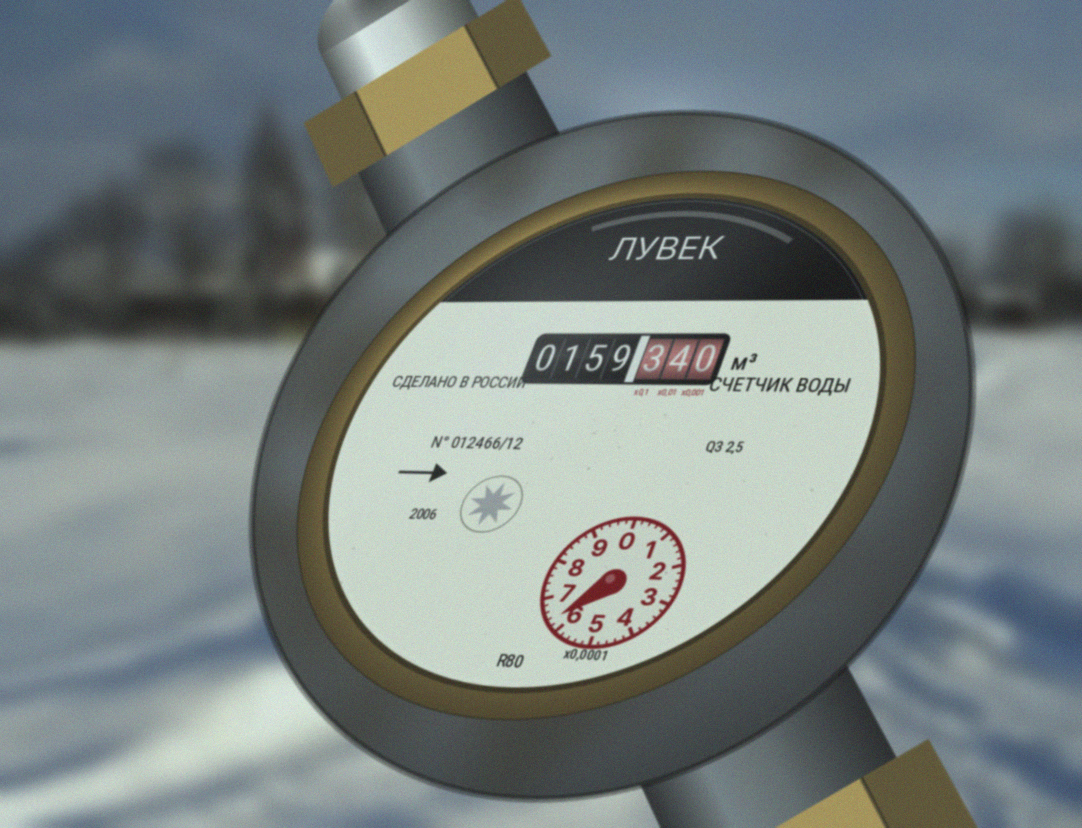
159.3406 m³
